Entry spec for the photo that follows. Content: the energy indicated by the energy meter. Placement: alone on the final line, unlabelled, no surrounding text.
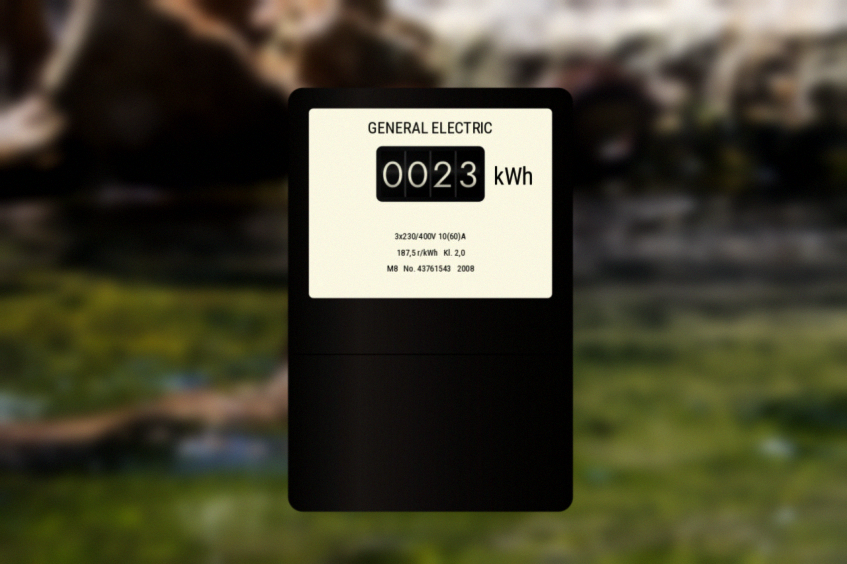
23 kWh
